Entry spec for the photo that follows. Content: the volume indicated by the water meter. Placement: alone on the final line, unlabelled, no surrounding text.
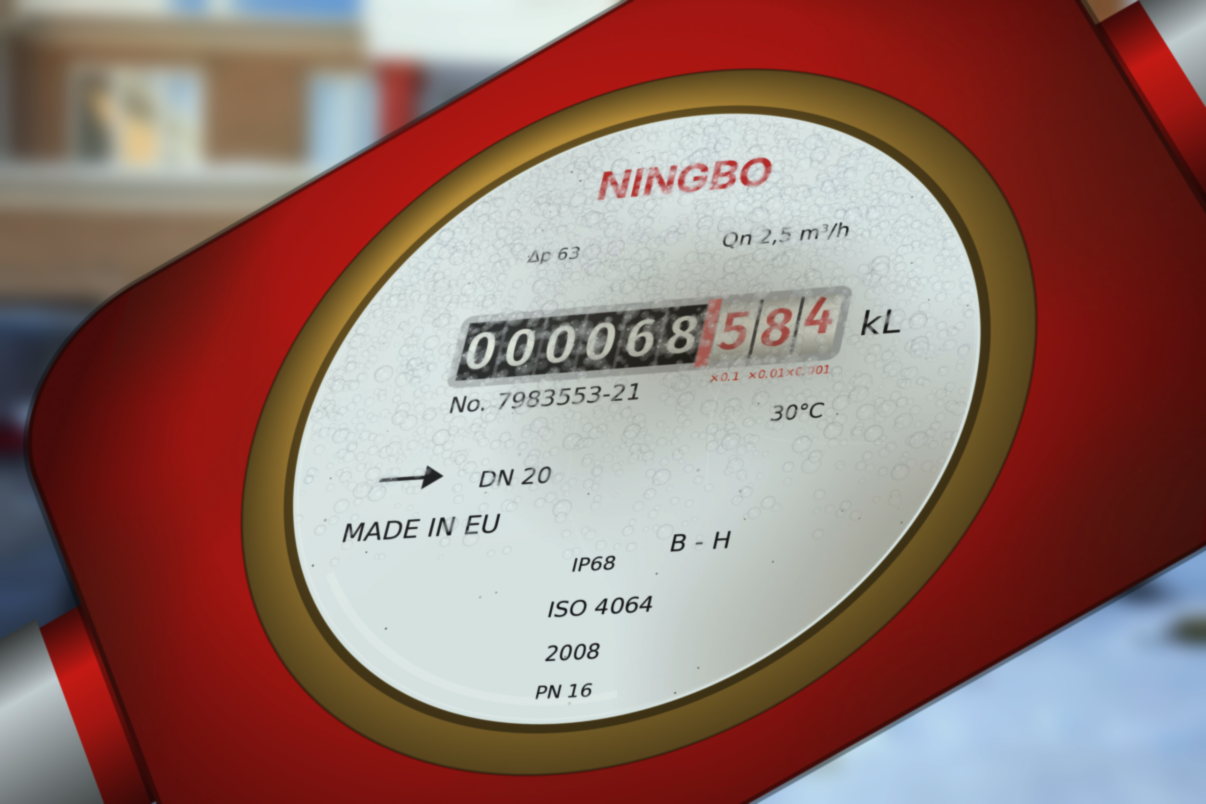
68.584 kL
